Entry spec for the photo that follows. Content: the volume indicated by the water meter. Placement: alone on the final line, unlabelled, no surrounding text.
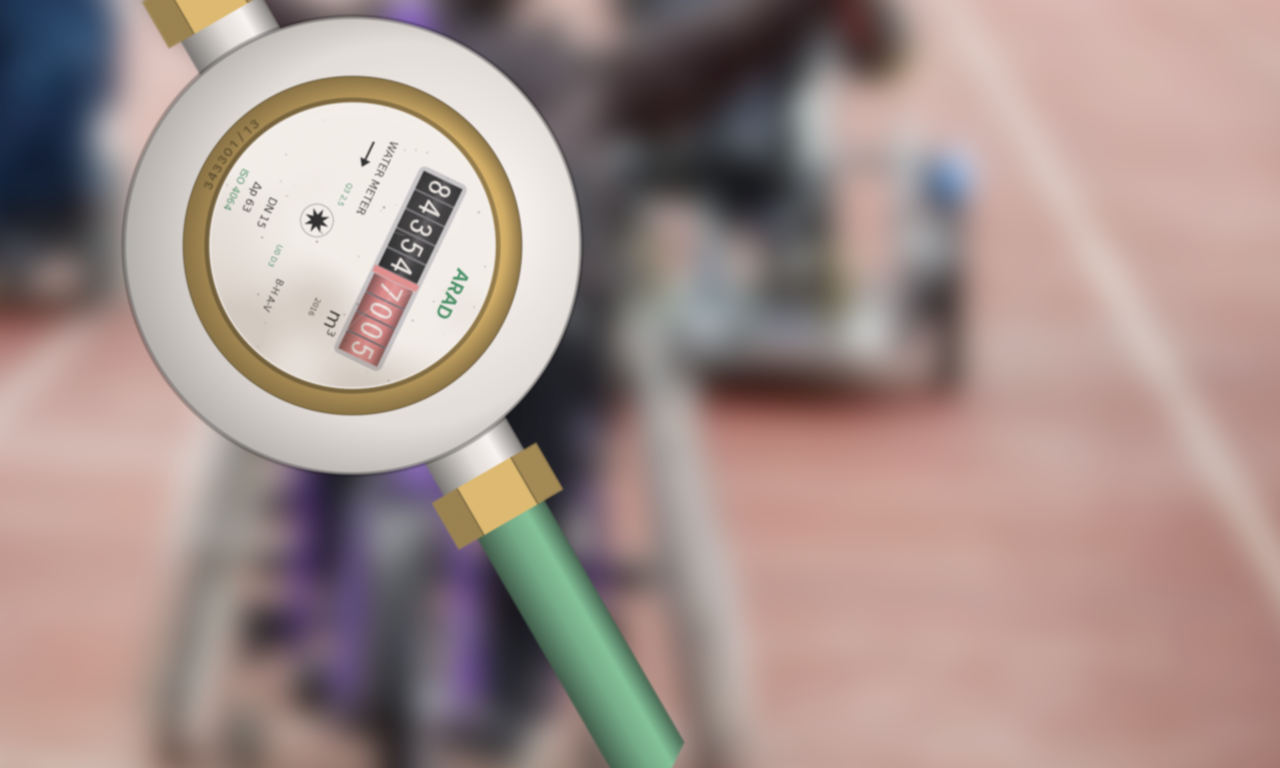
84354.7005 m³
